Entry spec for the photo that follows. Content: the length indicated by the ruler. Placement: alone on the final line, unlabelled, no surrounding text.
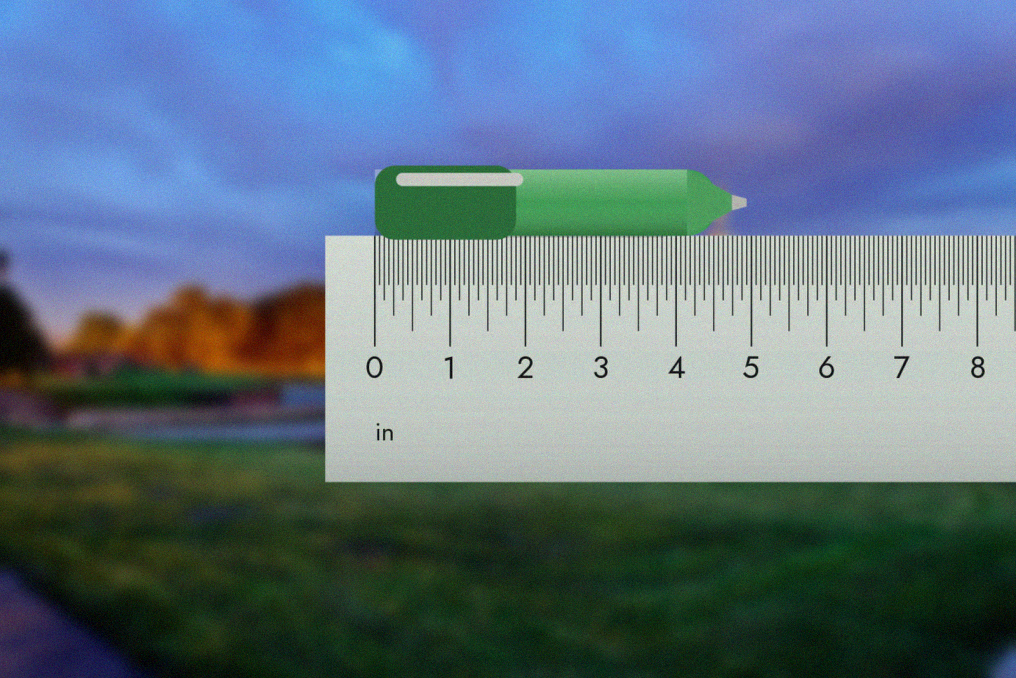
4.9375 in
